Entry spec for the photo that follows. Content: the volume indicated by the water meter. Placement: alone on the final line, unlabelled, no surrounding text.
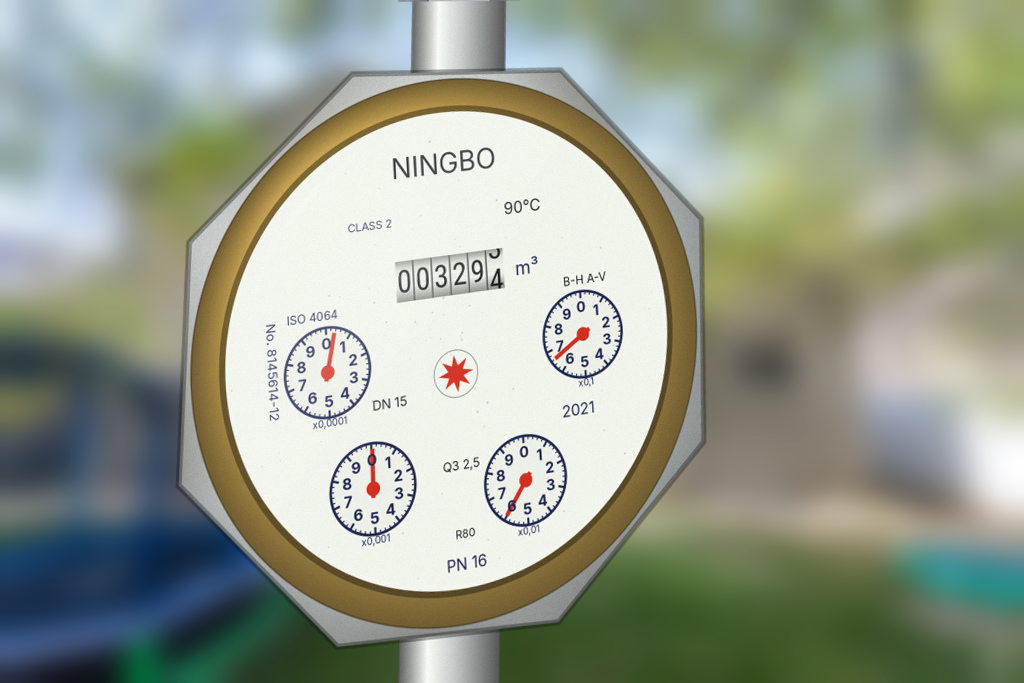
3293.6600 m³
